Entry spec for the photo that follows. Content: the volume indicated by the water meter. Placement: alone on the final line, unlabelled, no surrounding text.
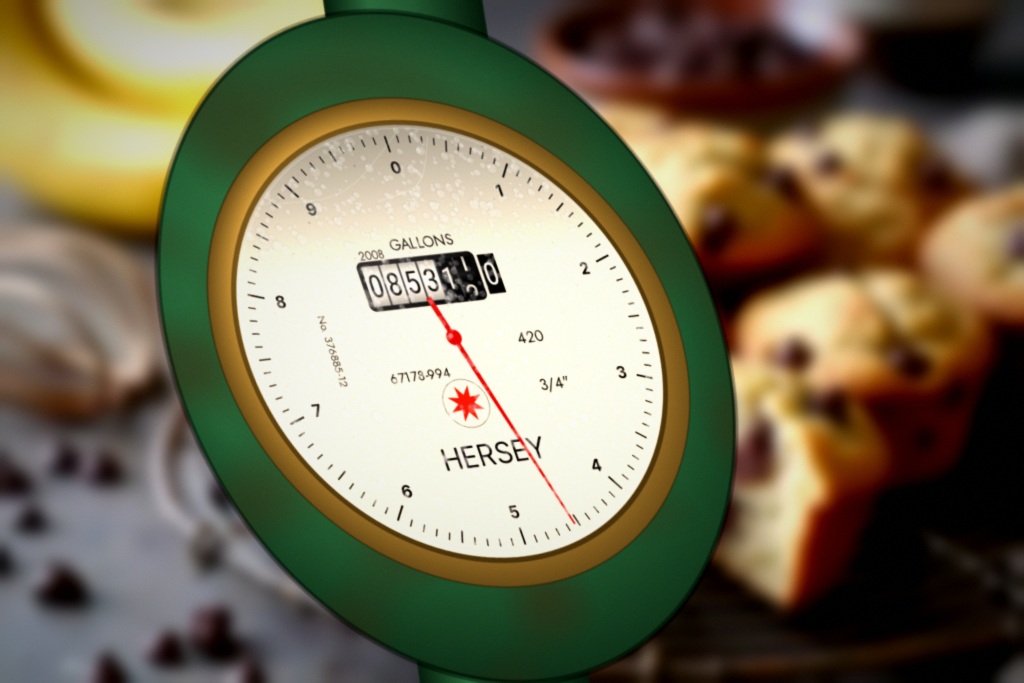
853114.5 gal
